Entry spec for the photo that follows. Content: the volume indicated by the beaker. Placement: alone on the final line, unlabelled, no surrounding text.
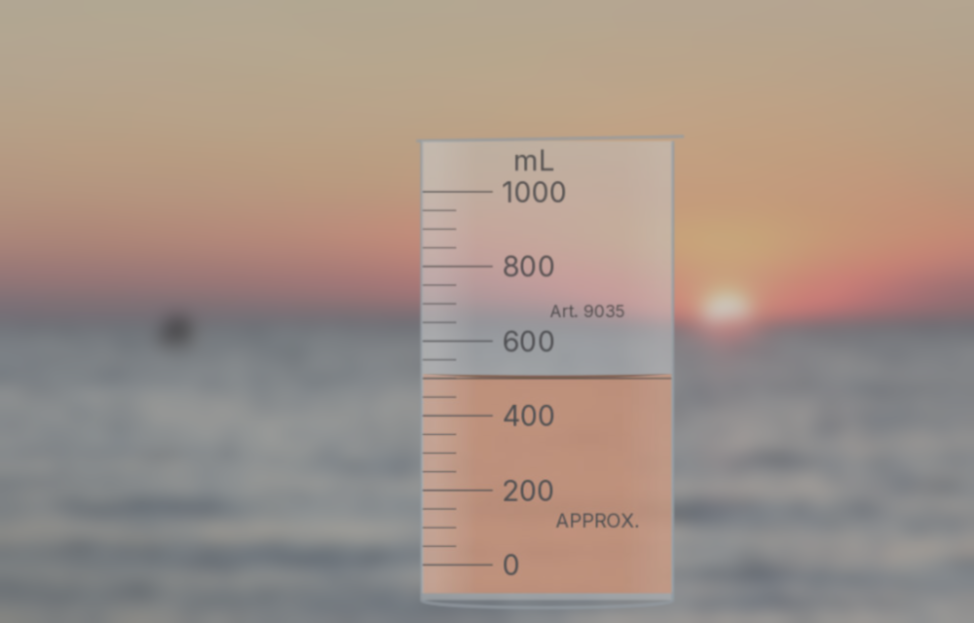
500 mL
